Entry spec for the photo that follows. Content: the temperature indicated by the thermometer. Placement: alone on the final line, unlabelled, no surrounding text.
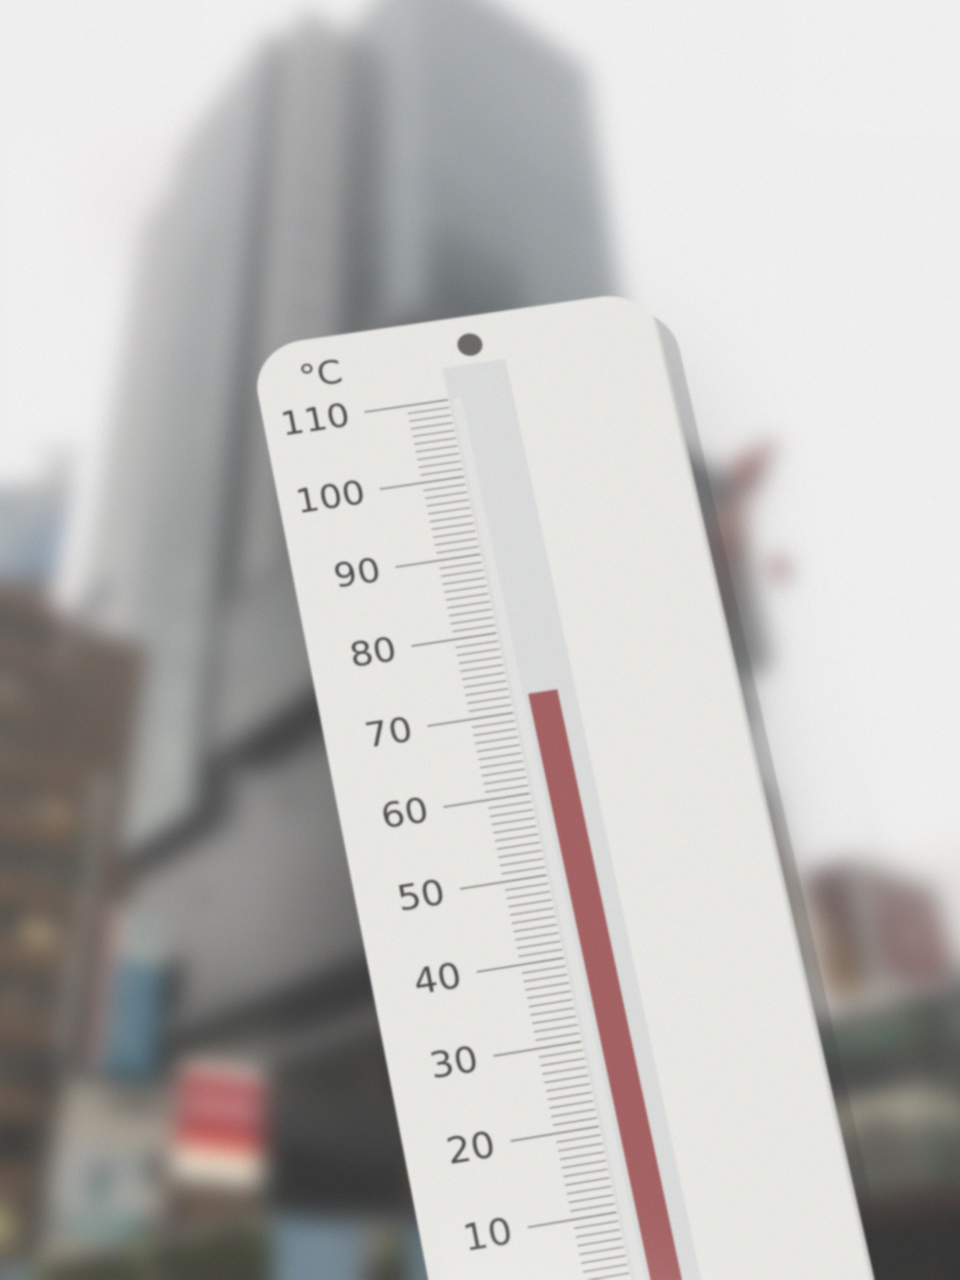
72 °C
